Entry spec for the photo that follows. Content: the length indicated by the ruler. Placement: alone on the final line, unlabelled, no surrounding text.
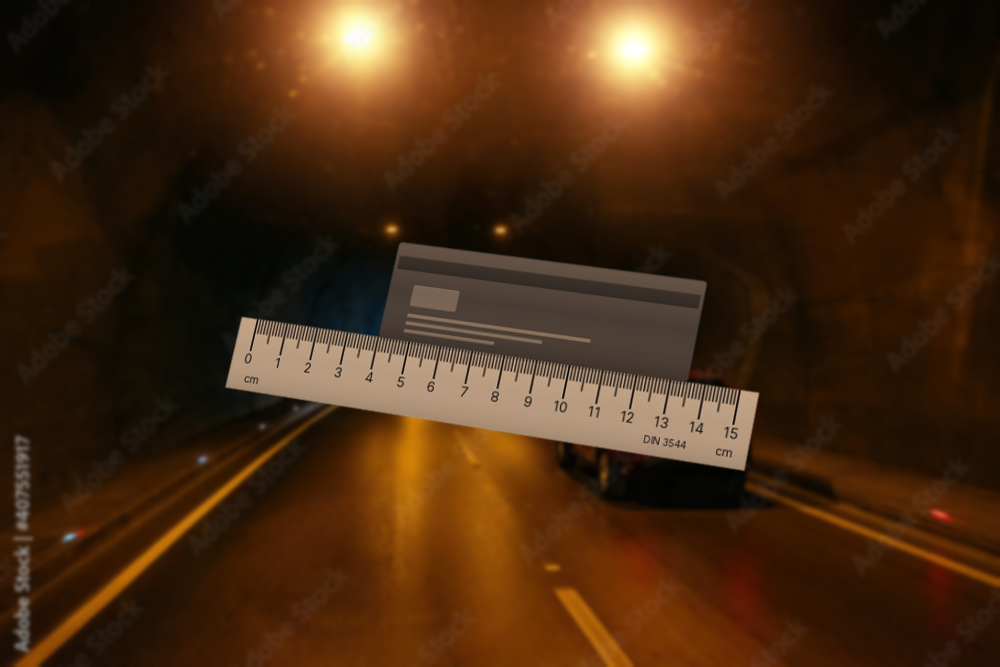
9.5 cm
